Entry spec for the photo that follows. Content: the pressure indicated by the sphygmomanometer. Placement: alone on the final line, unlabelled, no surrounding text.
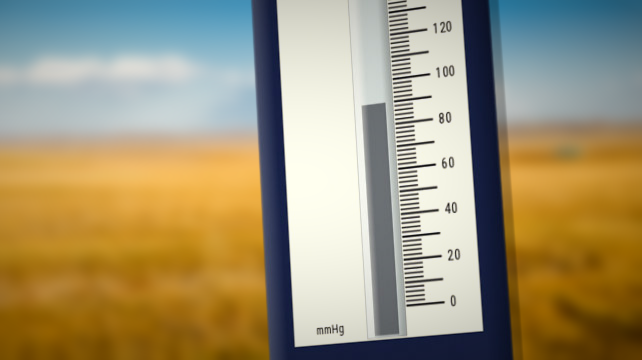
90 mmHg
